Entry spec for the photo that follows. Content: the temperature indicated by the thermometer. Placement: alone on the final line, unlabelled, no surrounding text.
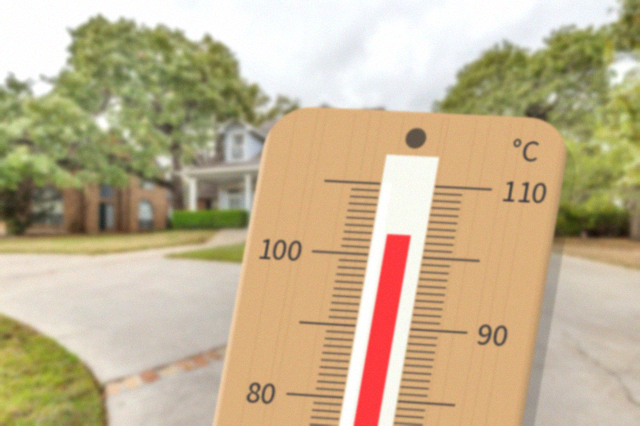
103 °C
